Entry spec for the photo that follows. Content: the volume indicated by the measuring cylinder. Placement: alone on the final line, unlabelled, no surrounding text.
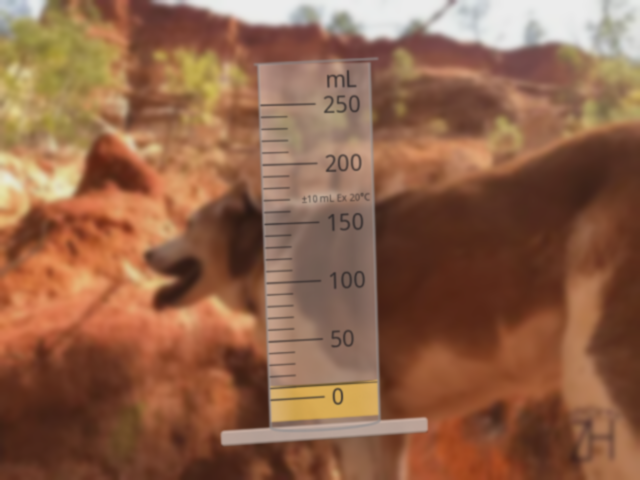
10 mL
